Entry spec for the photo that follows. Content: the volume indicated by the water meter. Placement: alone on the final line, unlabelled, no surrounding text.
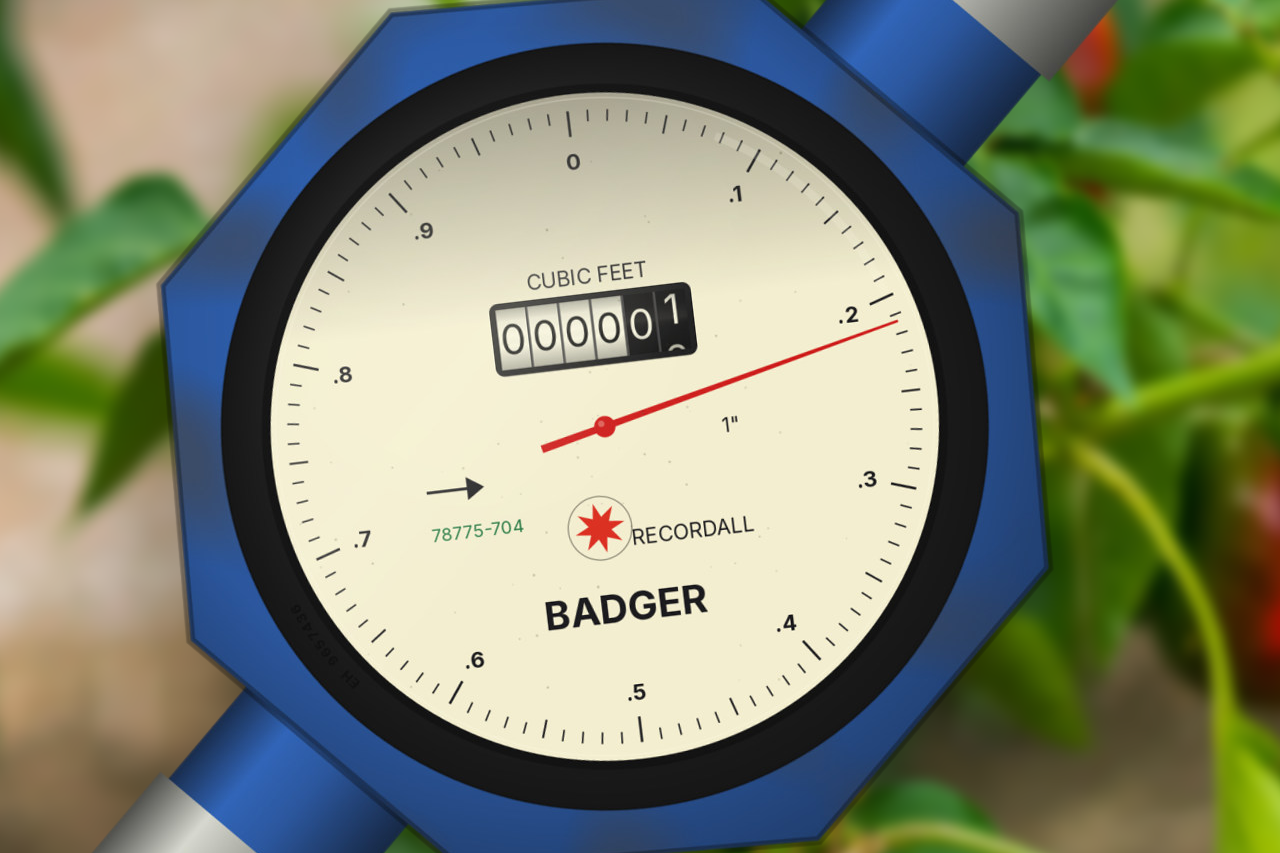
1.21 ft³
